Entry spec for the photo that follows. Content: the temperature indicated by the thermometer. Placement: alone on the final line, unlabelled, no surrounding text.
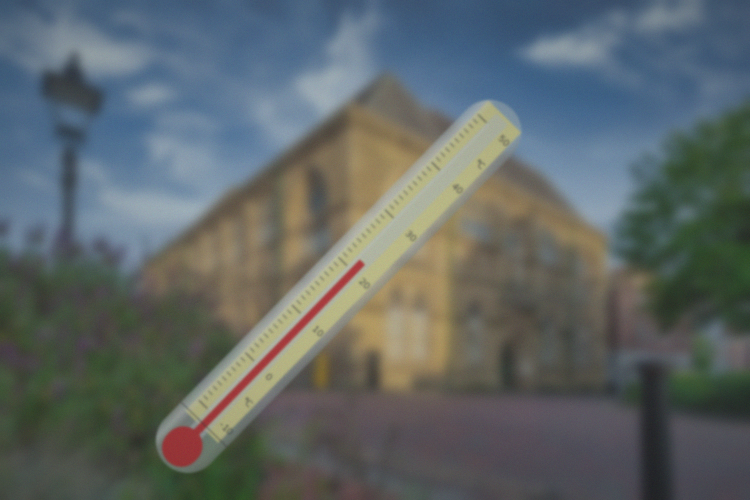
22 °C
